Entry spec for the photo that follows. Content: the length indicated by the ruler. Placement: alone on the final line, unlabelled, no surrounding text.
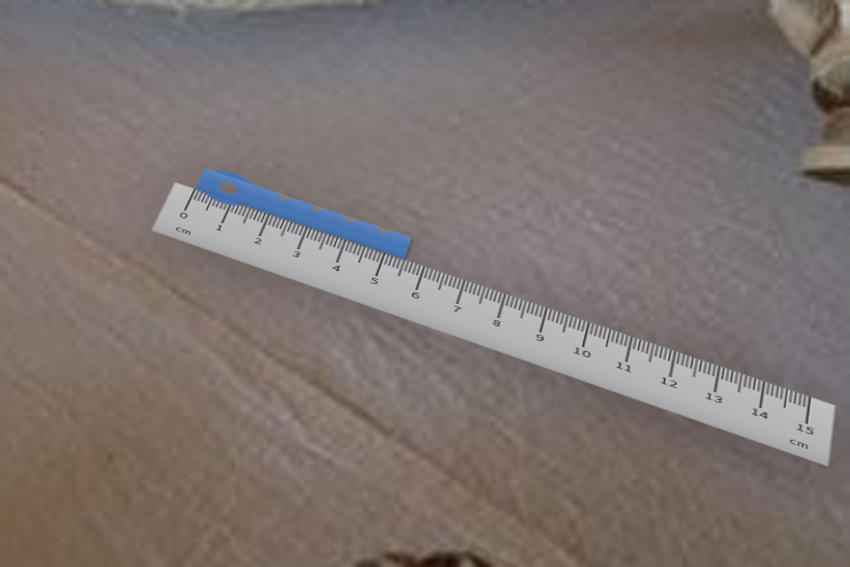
5.5 cm
